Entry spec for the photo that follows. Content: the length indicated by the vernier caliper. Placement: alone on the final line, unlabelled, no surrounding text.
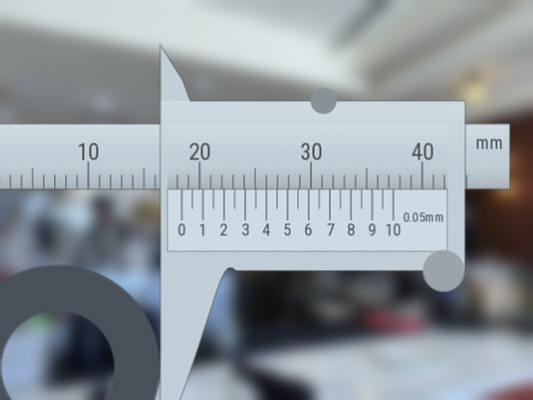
18.4 mm
